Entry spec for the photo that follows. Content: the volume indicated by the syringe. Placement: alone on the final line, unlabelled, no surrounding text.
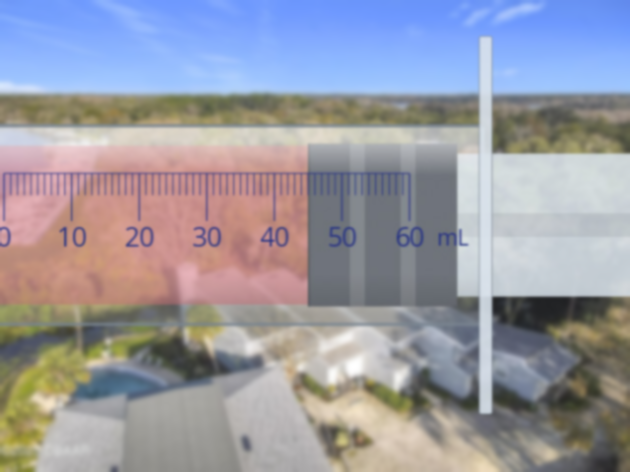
45 mL
